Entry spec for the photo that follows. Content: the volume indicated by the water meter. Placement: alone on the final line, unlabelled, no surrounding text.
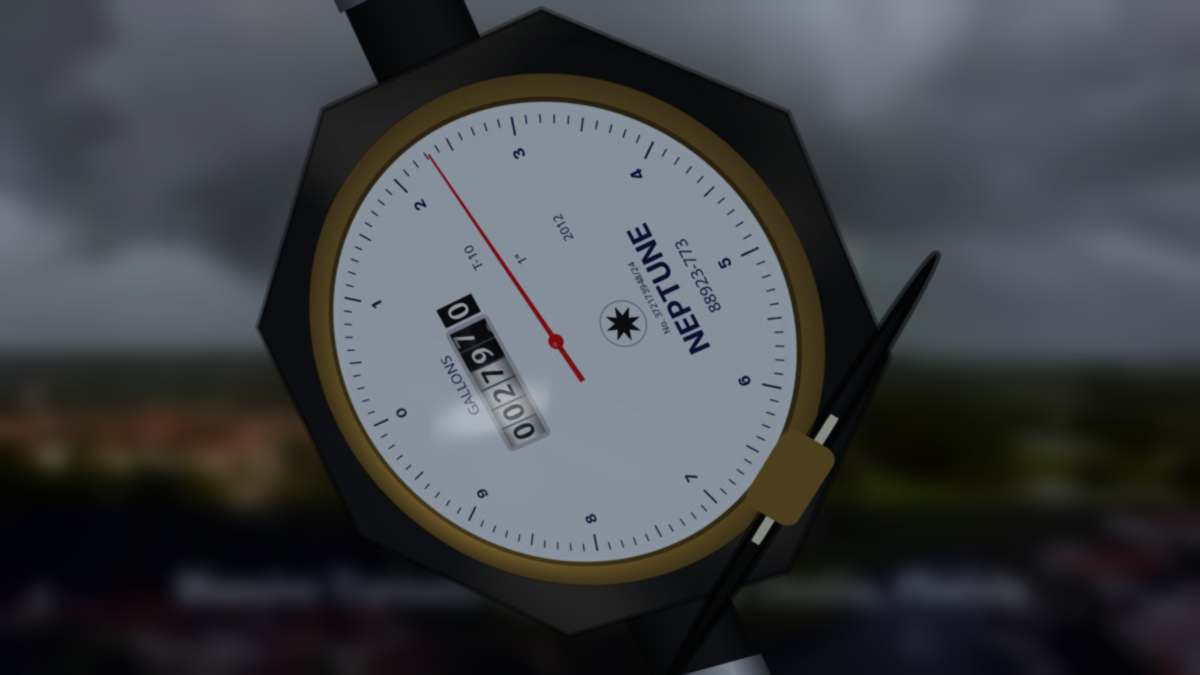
27972.3 gal
